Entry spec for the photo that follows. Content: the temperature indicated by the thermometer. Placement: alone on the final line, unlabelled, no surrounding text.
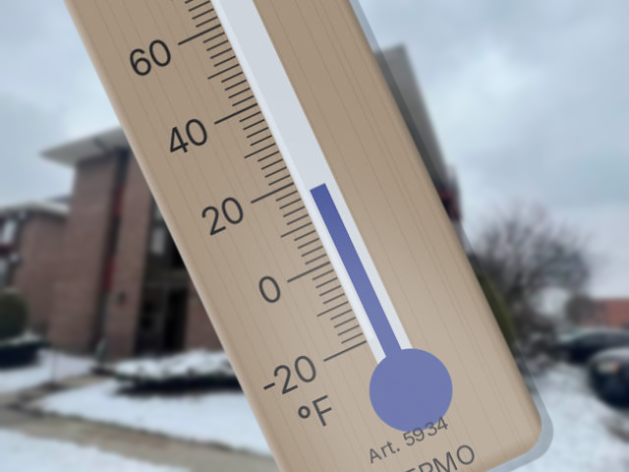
17 °F
